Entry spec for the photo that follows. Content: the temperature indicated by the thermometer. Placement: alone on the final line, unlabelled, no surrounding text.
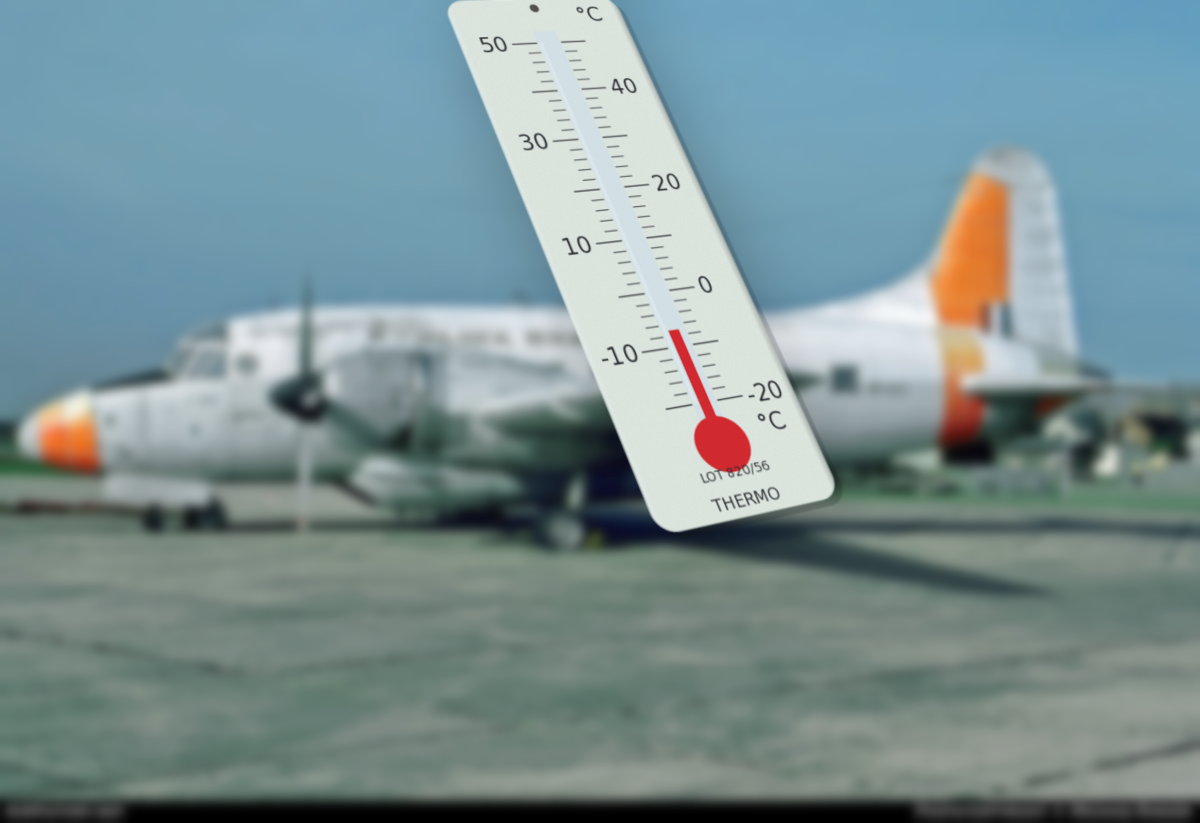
-7 °C
